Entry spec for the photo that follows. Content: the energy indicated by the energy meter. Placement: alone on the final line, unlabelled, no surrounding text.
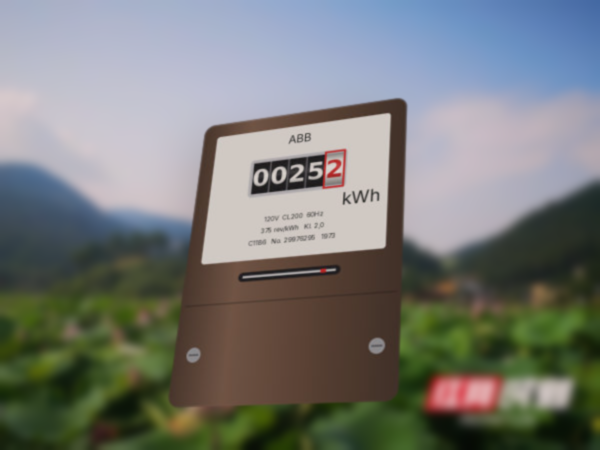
25.2 kWh
